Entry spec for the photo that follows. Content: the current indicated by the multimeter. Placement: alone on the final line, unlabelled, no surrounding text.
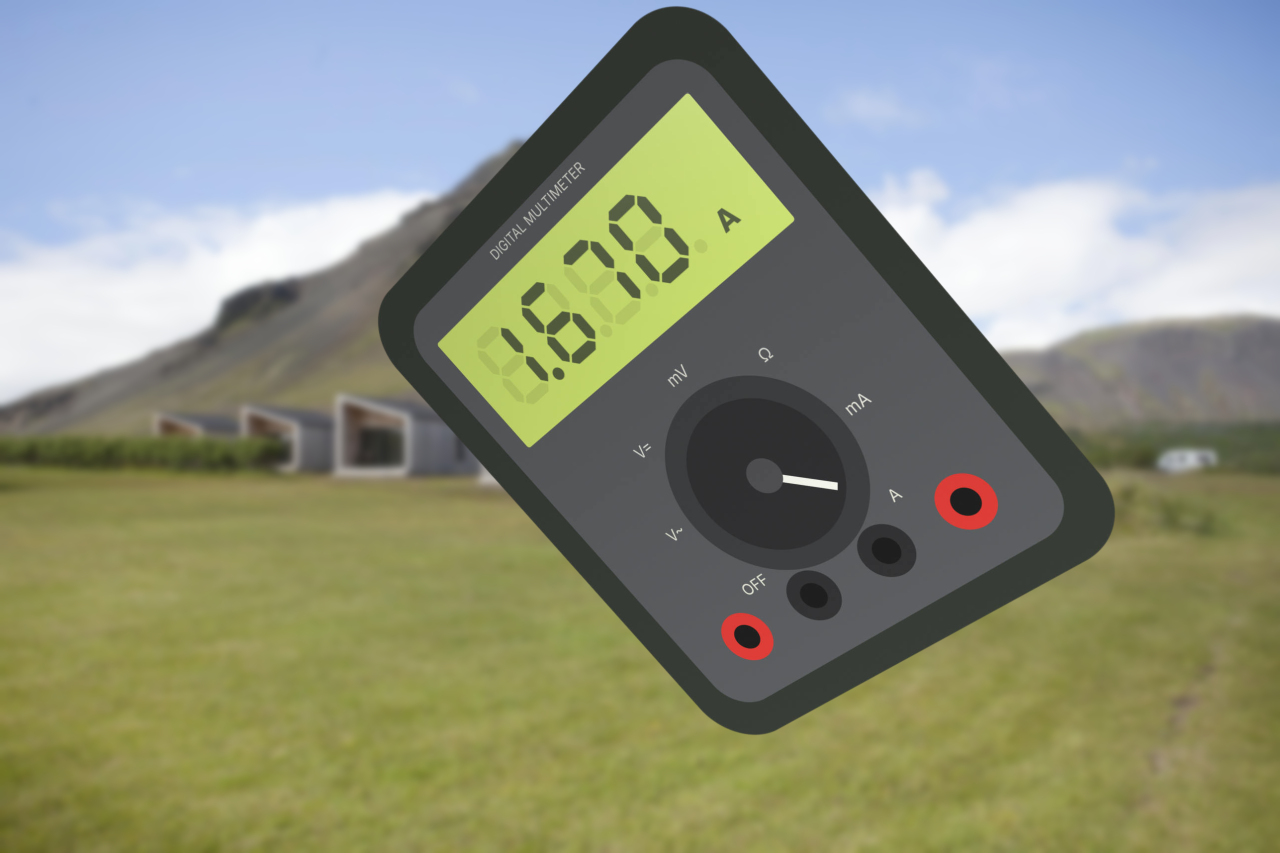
1.670 A
